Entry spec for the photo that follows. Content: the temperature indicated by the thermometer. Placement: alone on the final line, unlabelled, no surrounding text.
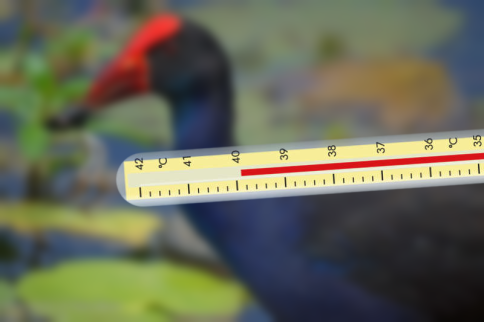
39.9 °C
